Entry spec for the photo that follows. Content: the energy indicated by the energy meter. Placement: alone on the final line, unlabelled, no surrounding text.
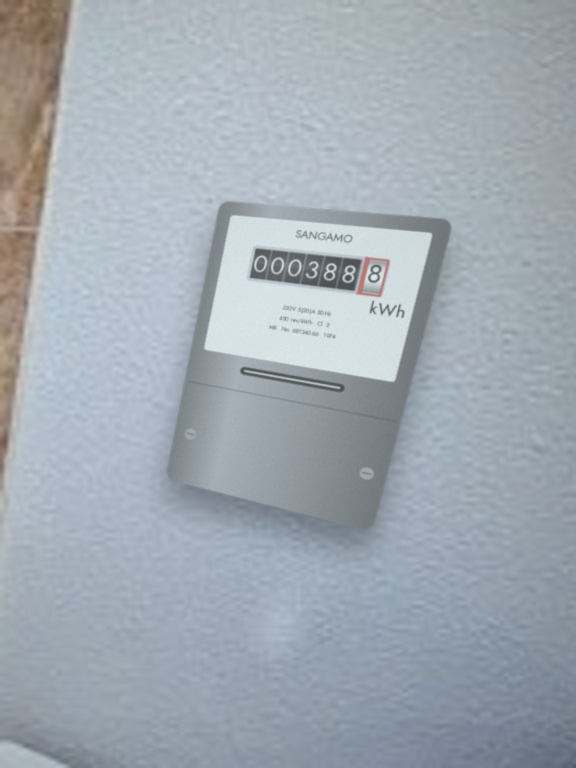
388.8 kWh
